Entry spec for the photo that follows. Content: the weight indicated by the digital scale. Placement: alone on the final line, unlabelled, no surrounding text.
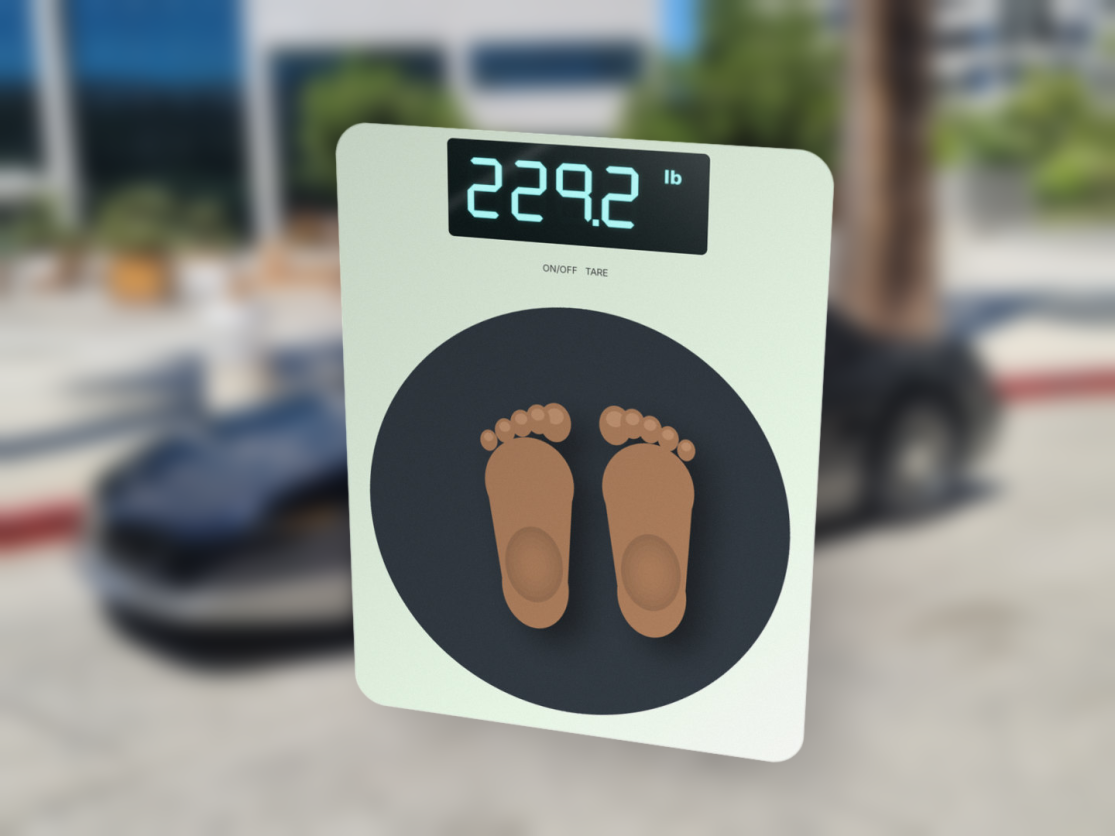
229.2 lb
